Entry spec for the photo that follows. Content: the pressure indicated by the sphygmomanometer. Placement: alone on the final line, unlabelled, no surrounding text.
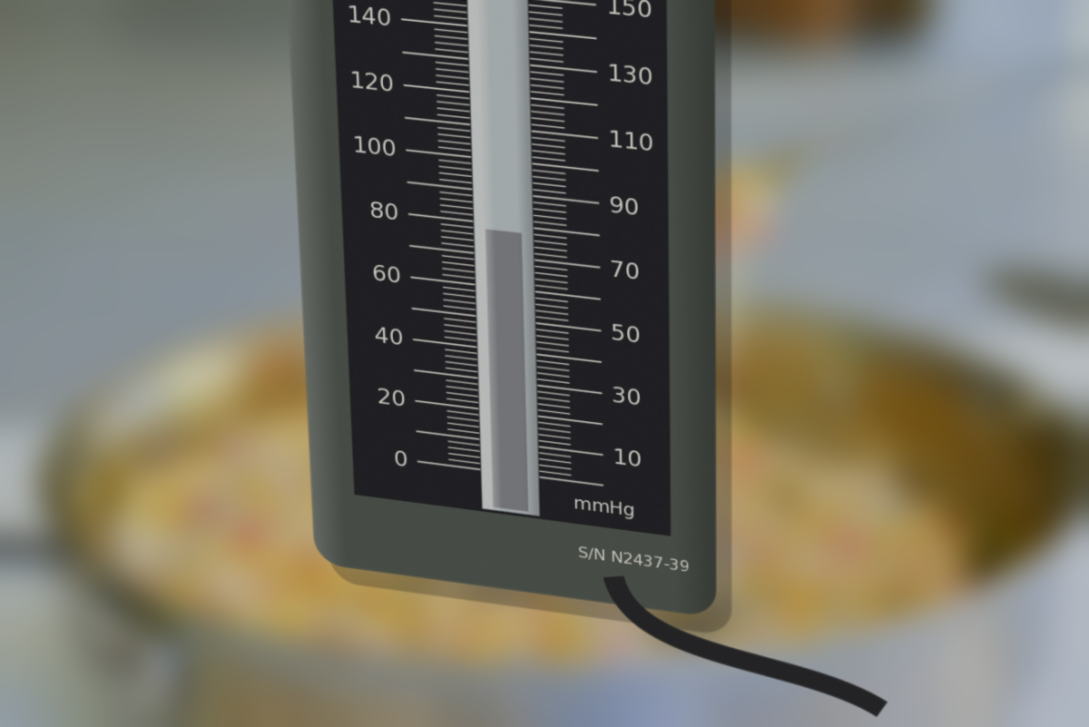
78 mmHg
